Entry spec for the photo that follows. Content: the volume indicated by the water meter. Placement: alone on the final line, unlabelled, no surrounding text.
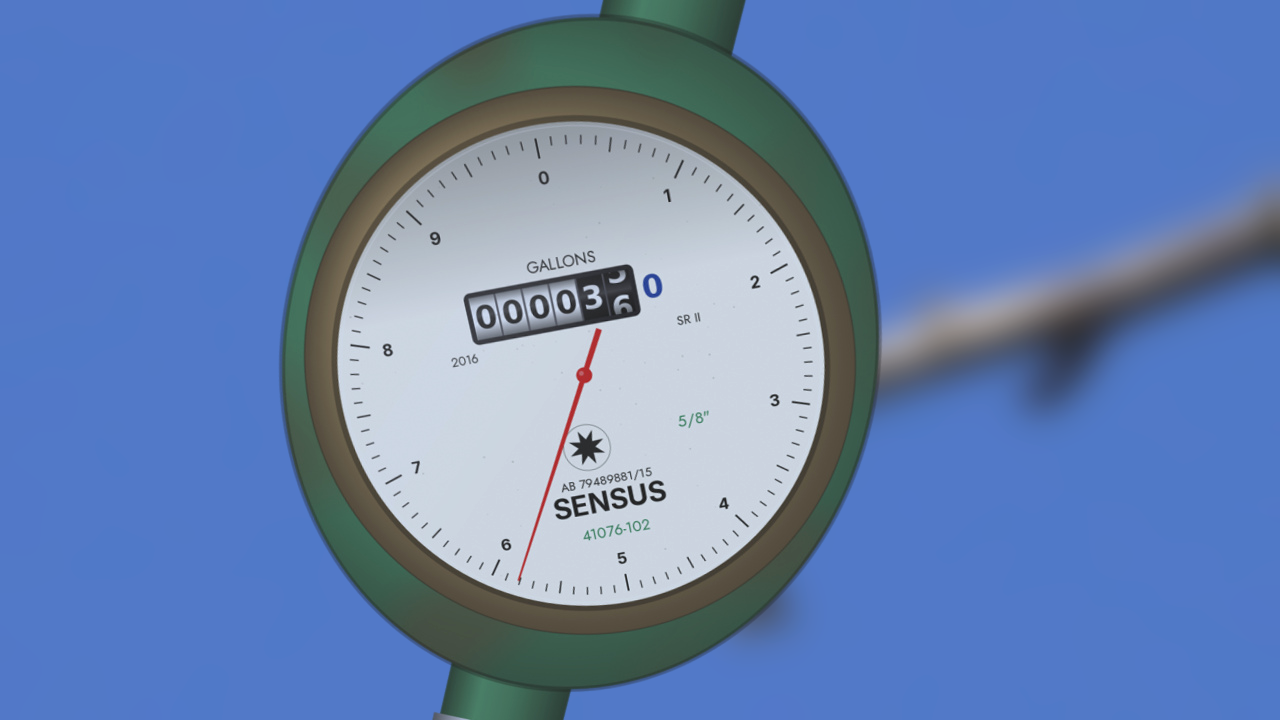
355.8 gal
